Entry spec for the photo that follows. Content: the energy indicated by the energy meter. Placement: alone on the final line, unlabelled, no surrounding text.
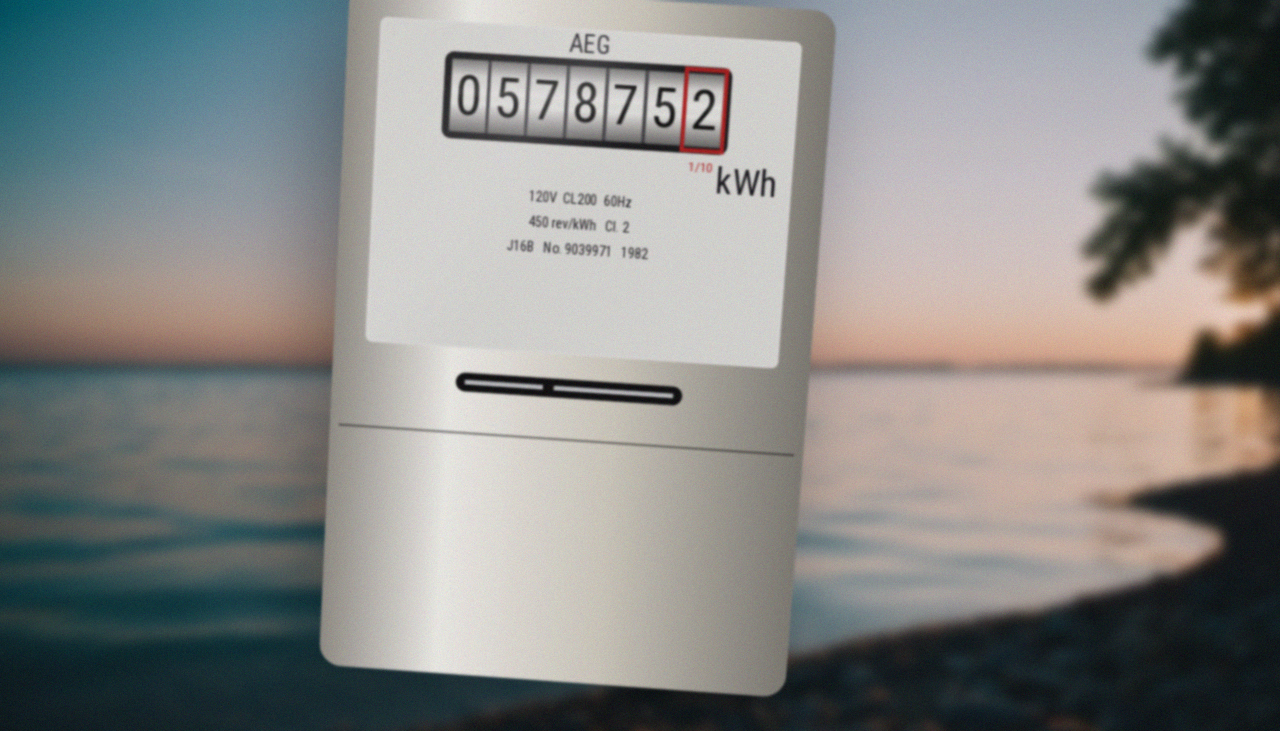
57875.2 kWh
